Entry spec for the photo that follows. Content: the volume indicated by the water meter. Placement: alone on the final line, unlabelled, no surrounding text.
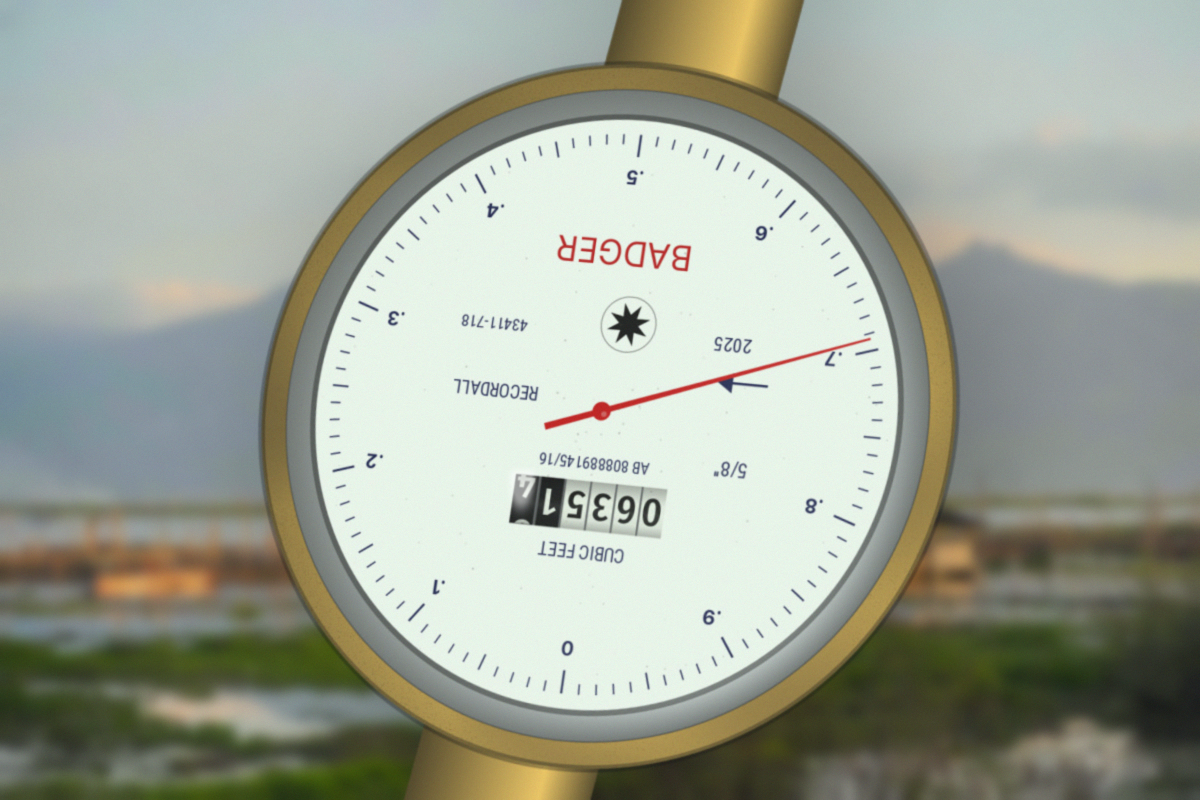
63513.69 ft³
